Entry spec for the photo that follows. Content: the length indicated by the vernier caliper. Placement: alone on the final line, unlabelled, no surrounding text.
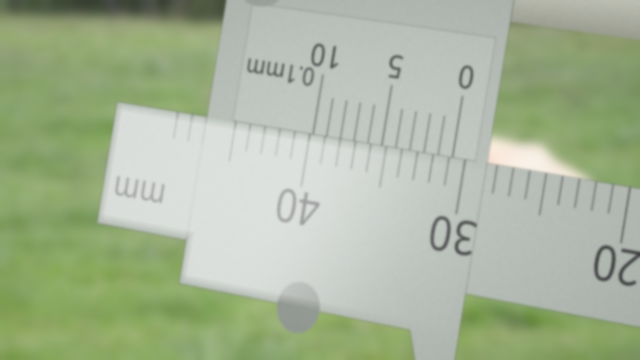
30.8 mm
